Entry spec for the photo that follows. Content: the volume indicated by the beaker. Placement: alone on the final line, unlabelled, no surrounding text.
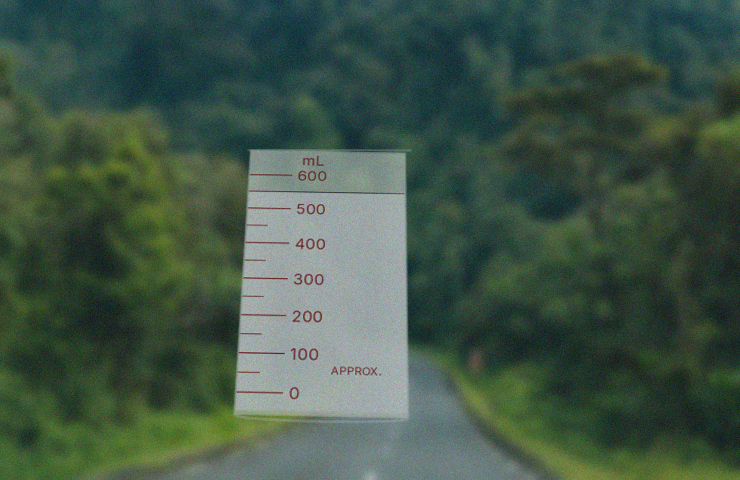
550 mL
